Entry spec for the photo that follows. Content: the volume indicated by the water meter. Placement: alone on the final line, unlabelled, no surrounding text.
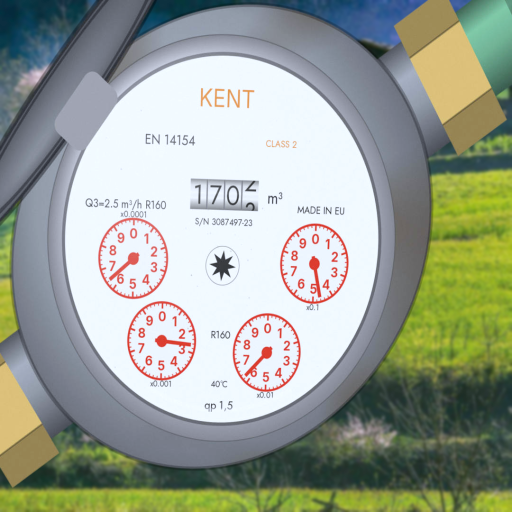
1702.4626 m³
